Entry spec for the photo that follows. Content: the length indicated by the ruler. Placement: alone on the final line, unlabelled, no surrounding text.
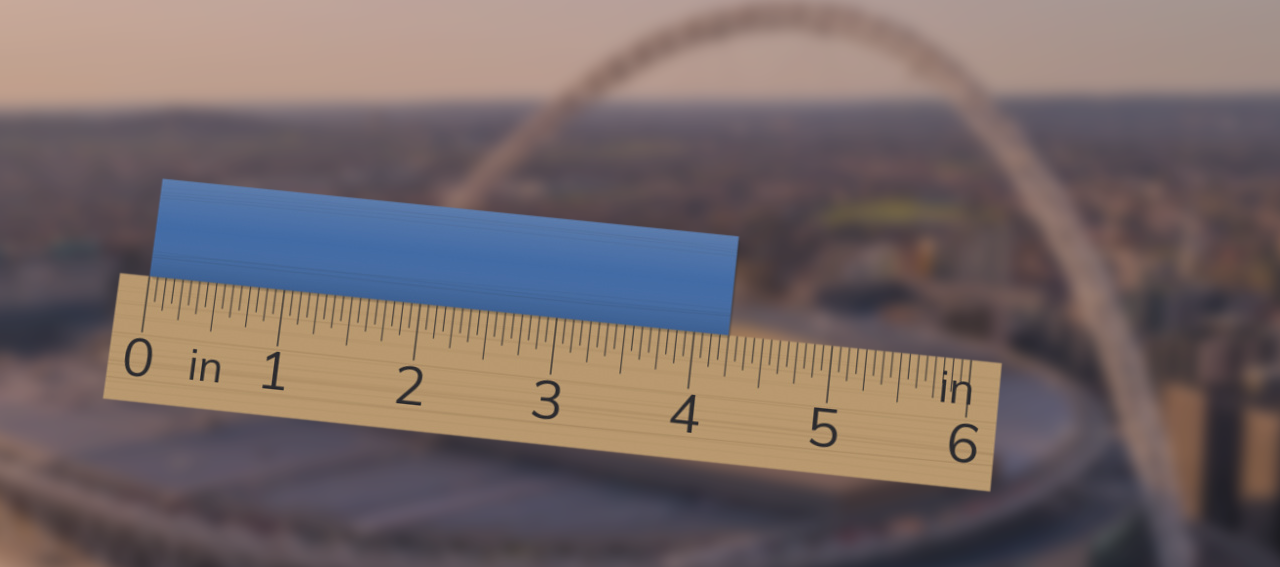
4.25 in
